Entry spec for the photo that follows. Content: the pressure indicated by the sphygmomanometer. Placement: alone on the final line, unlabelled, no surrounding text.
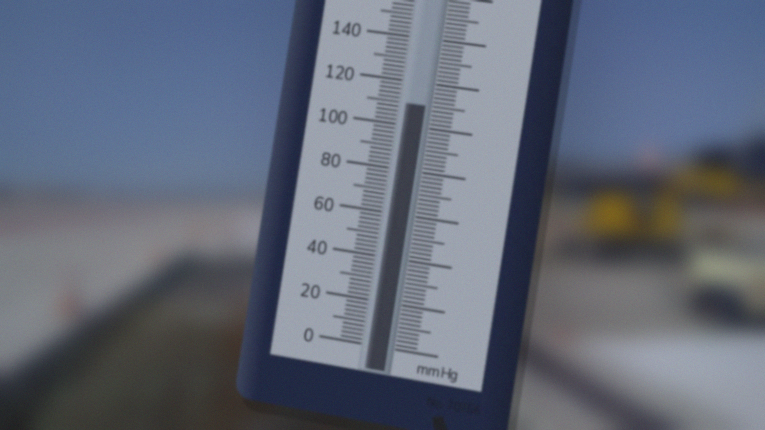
110 mmHg
